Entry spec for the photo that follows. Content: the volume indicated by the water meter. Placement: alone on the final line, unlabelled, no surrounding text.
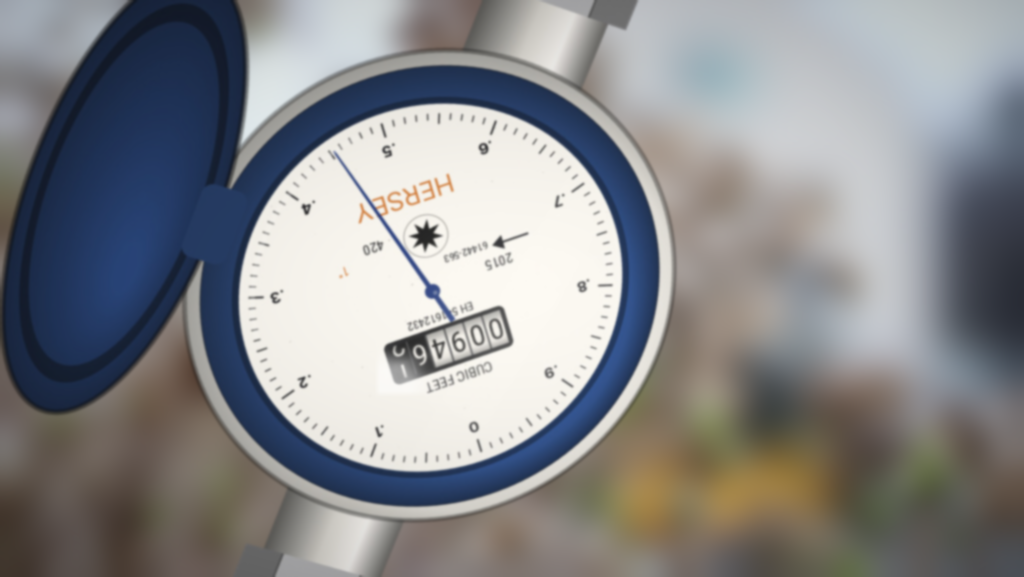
9461.45 ft³
